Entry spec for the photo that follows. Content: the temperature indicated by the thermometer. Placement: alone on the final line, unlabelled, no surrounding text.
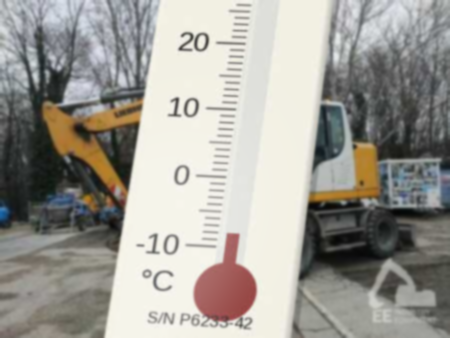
-8 °C
